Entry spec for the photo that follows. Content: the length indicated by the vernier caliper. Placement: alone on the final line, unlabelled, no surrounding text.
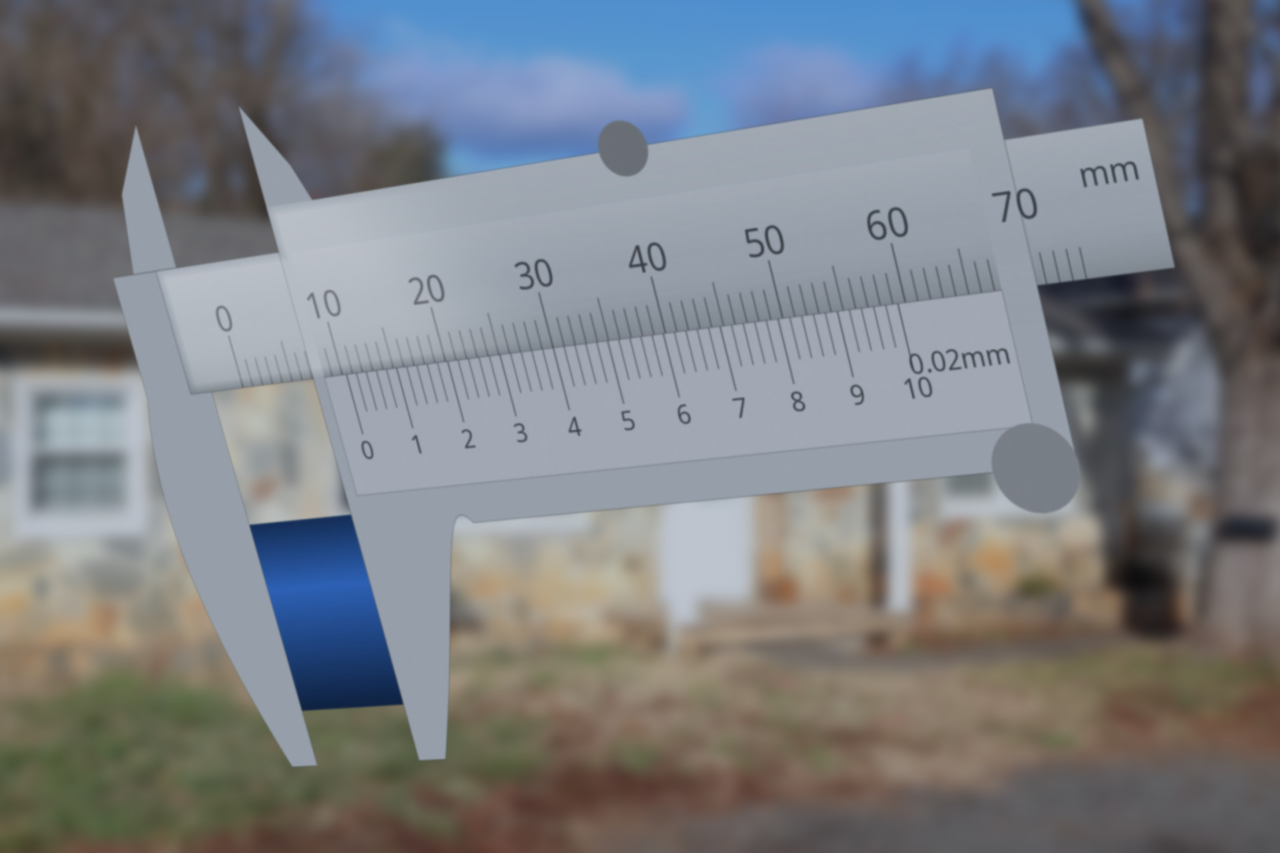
10.4 mm
